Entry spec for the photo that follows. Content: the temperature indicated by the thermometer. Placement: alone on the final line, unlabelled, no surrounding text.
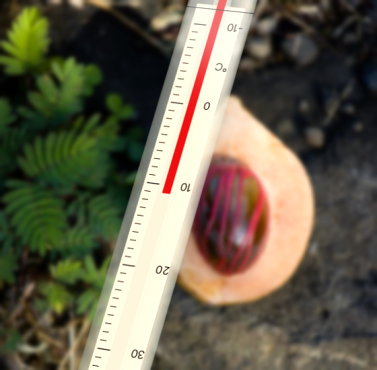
11 °C
